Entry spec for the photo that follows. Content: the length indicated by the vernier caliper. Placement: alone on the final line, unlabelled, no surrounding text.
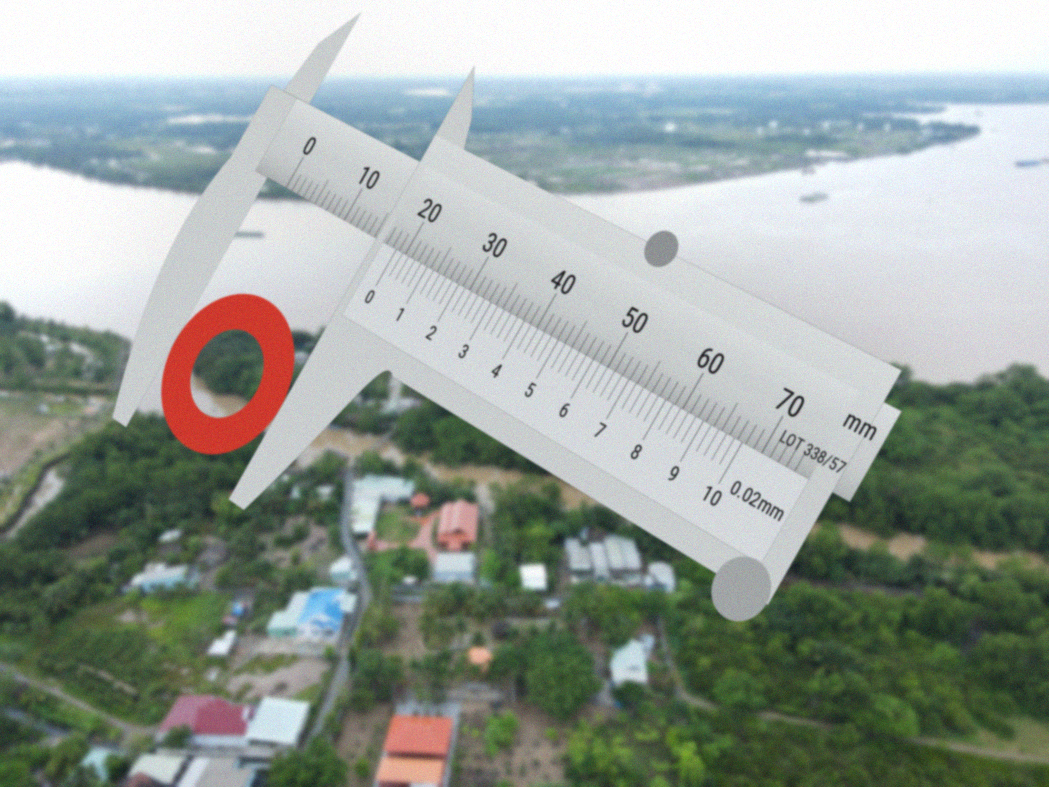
18.6 mm
